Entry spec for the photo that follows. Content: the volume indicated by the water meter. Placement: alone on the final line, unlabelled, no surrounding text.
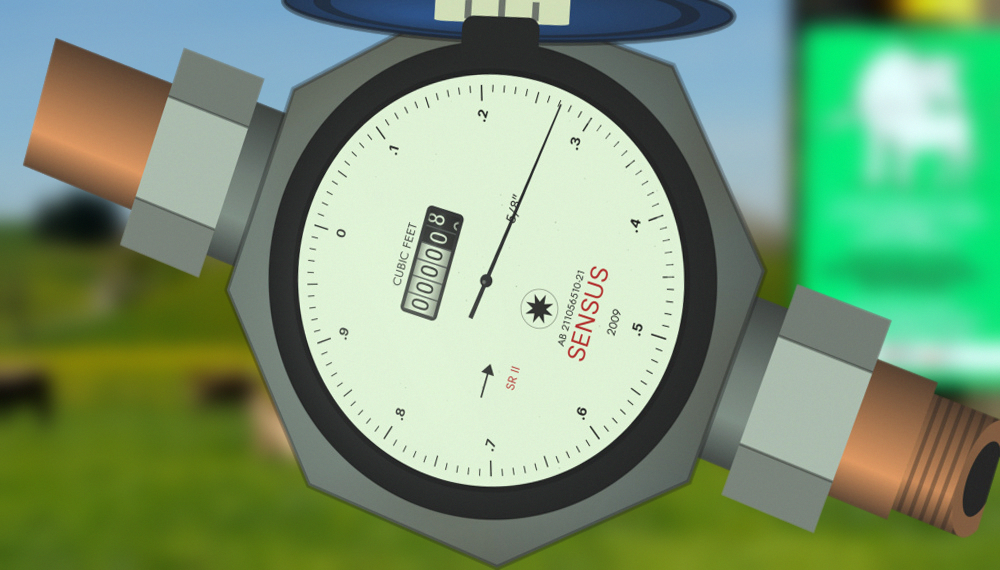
8.27 ft³
